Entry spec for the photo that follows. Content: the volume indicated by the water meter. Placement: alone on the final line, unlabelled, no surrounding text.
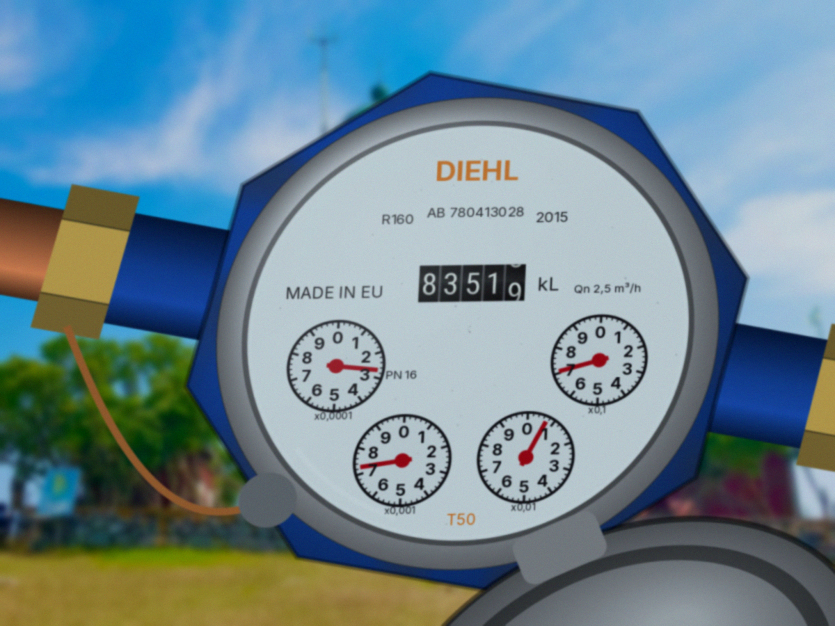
83518.7072 kL
